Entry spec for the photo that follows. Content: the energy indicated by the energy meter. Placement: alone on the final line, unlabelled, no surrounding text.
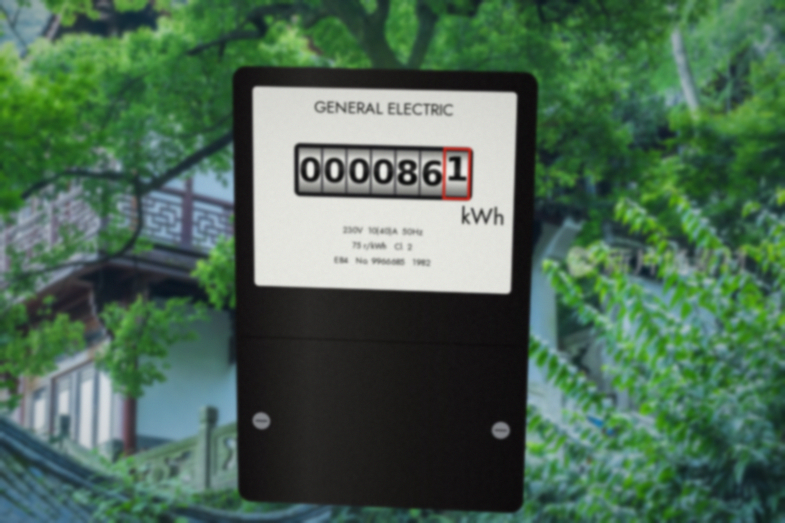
86.1 kWh
